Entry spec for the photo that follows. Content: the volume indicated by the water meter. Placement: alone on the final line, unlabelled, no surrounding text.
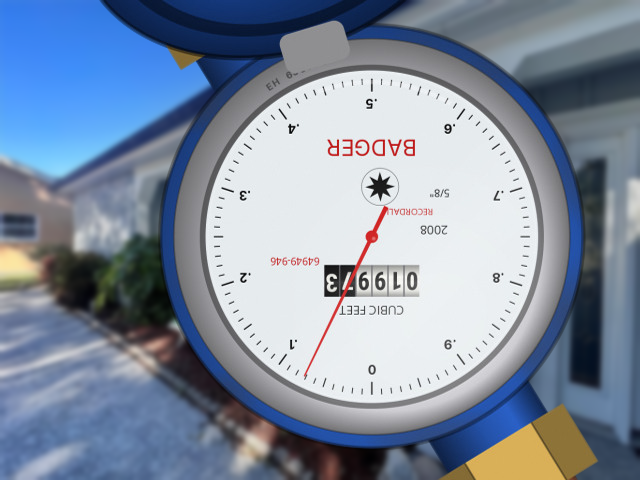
19973.07 ft³
